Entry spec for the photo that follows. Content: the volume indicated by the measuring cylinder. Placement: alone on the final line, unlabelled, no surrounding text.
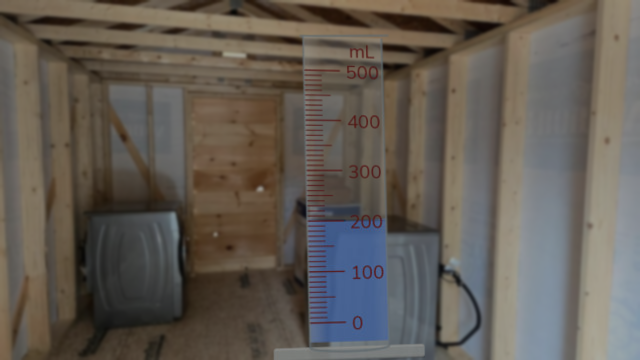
200 mL
